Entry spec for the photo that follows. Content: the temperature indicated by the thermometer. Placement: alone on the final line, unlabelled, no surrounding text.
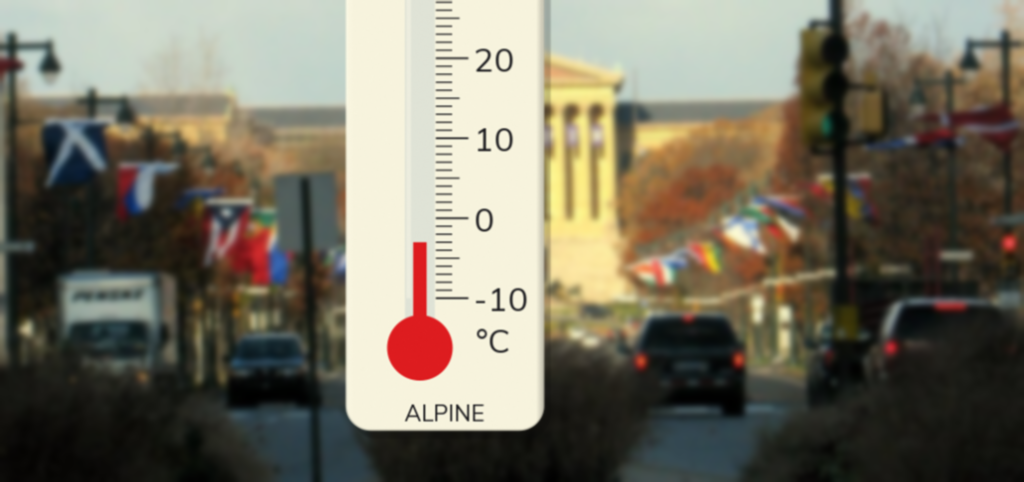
-3 °C
